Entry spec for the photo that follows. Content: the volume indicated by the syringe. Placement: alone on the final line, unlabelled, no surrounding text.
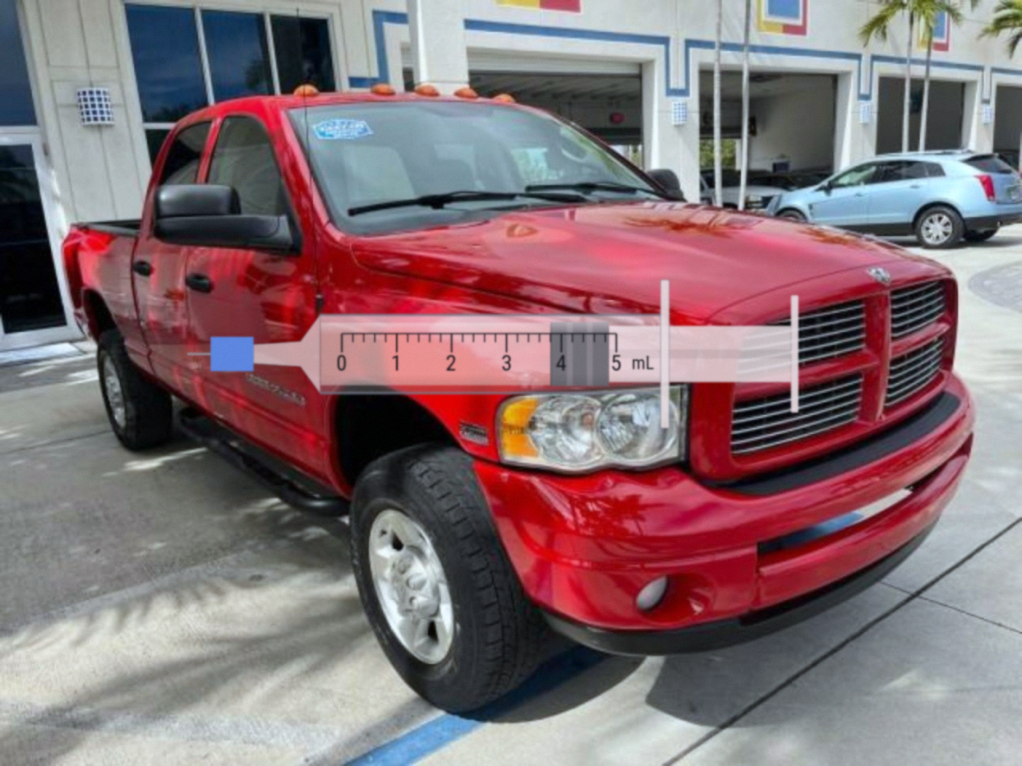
3.8 mL
